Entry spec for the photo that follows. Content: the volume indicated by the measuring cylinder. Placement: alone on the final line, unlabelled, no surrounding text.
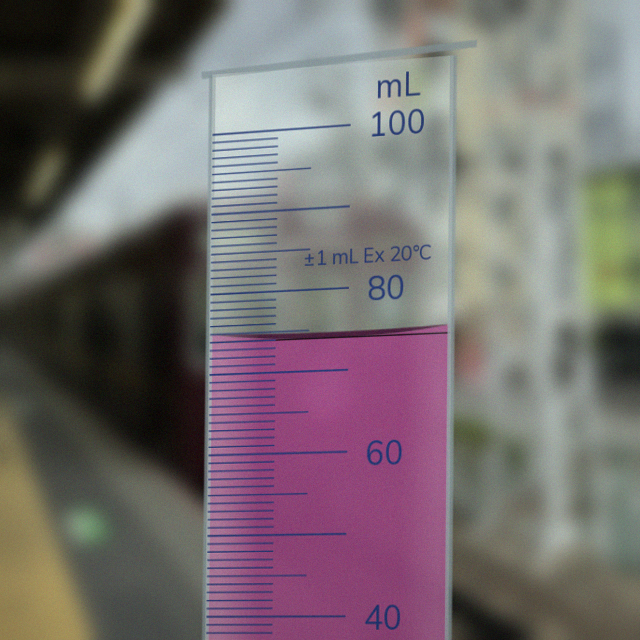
74 mL
